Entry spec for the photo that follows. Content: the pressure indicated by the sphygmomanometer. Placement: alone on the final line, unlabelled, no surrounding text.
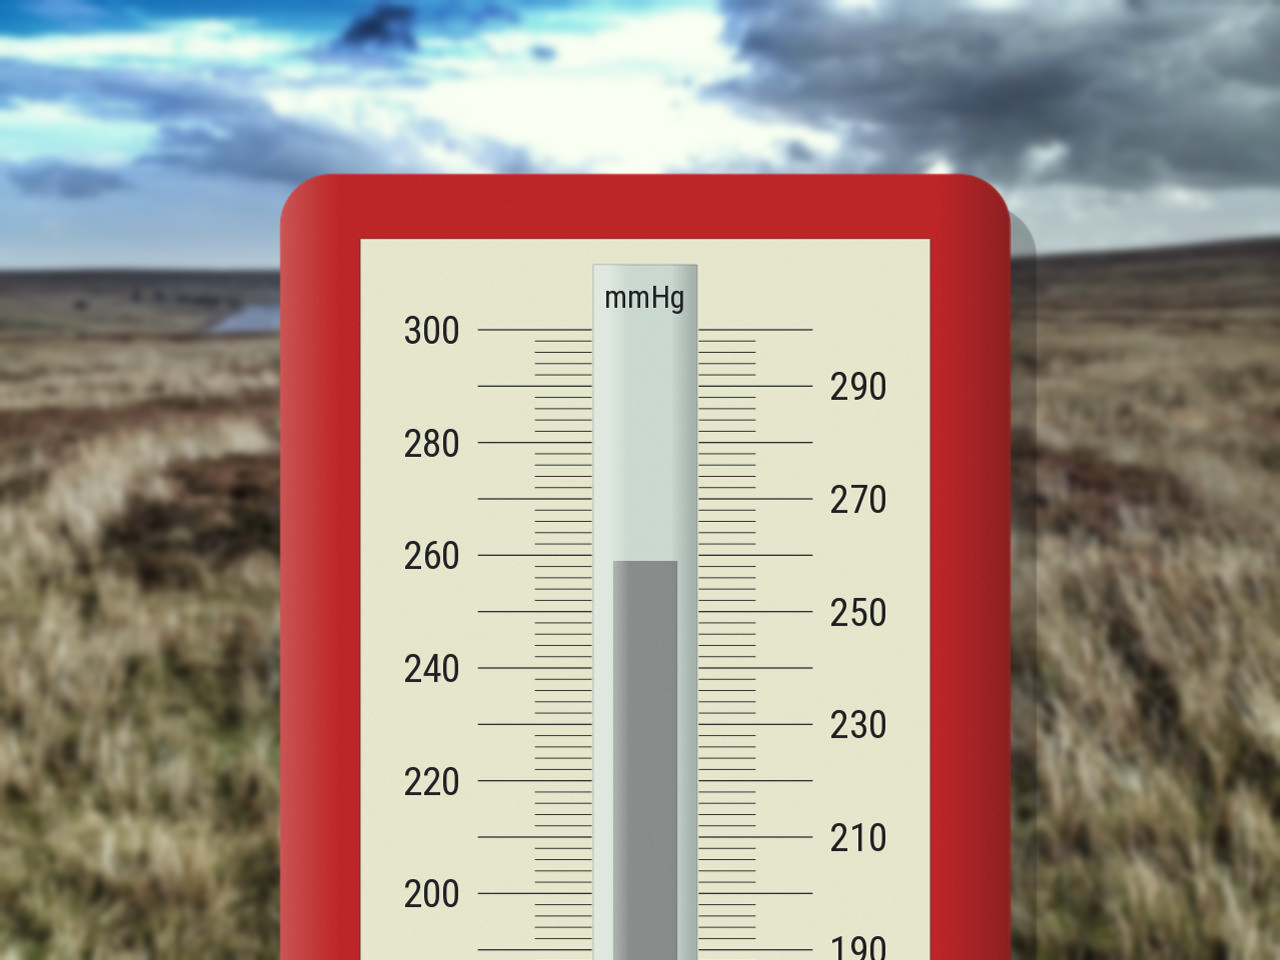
259 mmHg
